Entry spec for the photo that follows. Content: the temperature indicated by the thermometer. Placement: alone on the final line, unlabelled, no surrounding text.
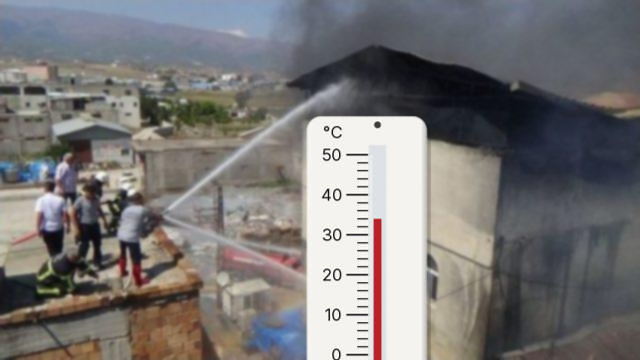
34 °C
